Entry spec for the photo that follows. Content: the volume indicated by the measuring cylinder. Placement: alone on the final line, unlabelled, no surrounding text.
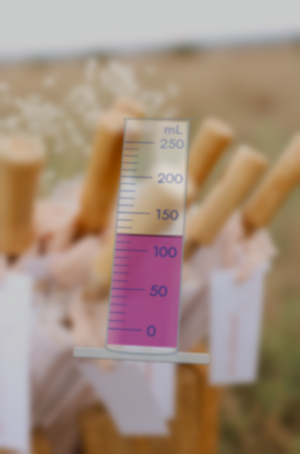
120 mL
